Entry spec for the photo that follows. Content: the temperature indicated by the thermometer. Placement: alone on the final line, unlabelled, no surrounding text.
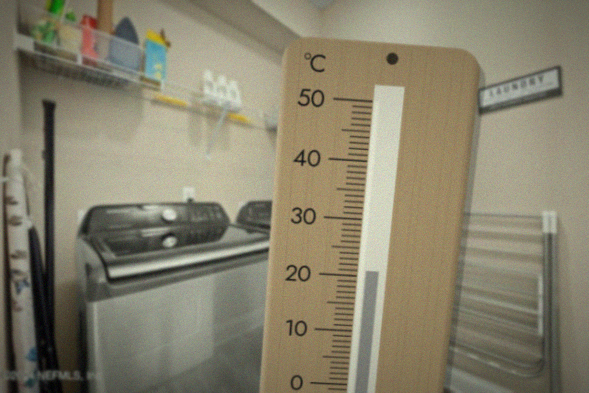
21 °C
